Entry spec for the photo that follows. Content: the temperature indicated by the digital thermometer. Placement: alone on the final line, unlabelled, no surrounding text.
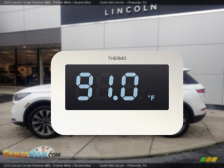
91.0 °F
